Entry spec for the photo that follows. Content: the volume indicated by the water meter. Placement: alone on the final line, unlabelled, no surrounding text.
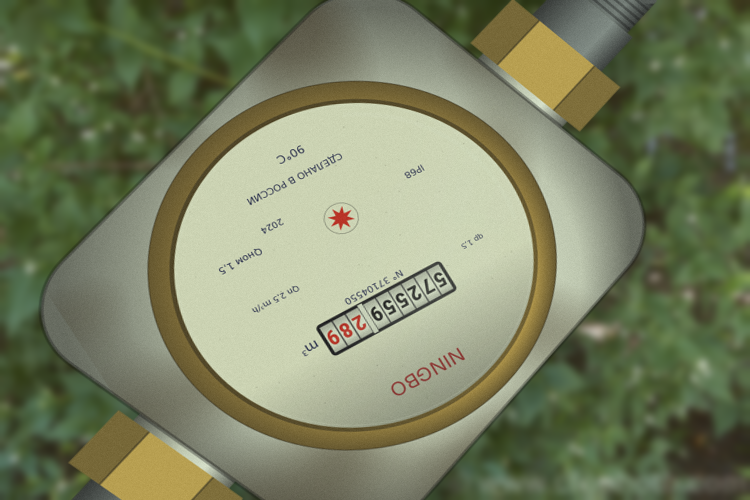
572559.289 m³
